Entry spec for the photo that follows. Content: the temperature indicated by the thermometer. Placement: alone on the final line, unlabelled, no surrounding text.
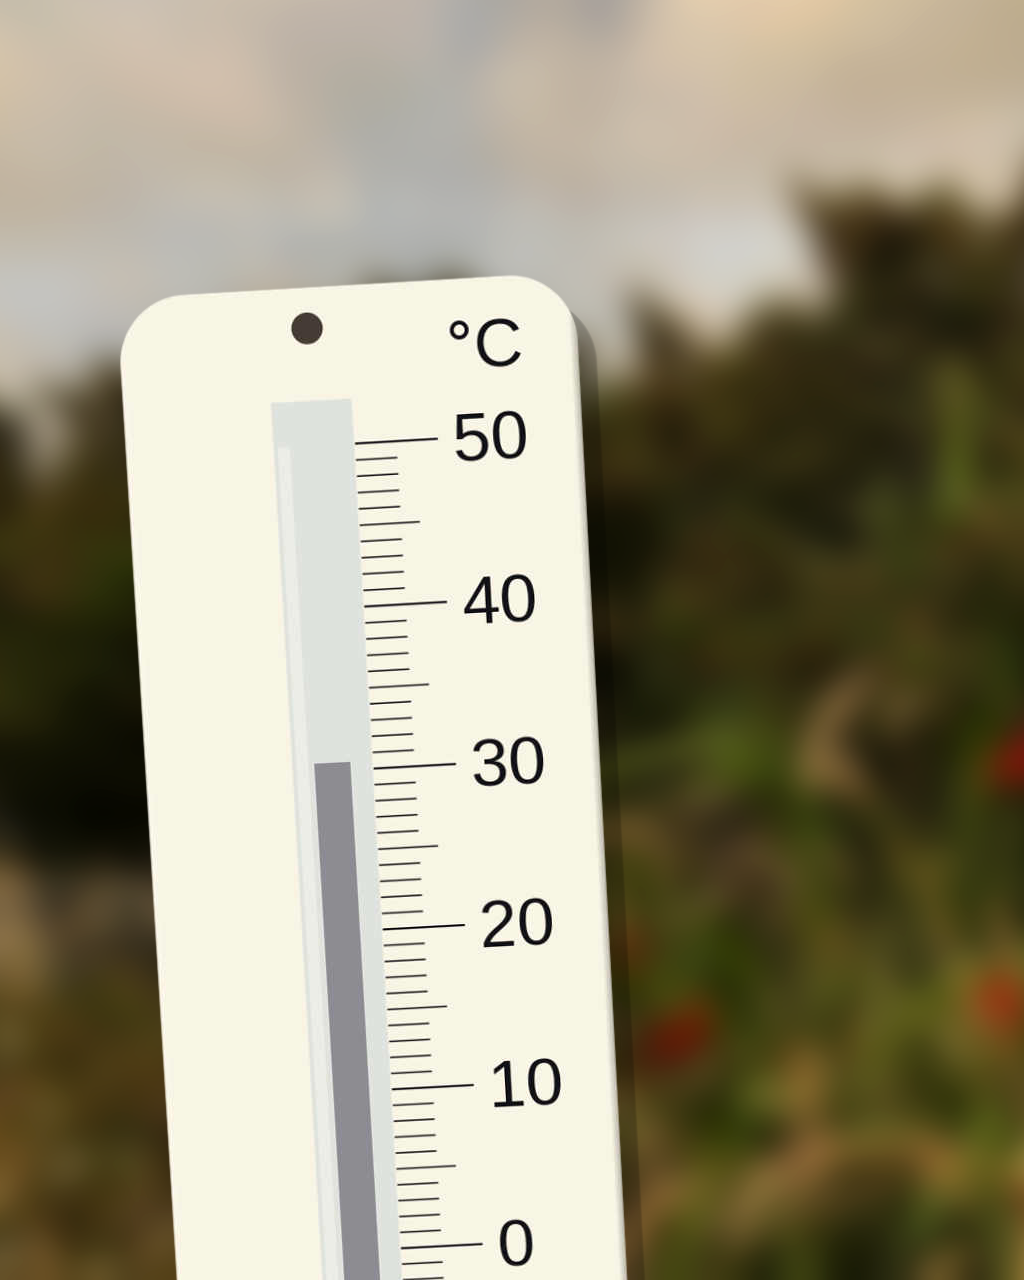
30.5 °C
